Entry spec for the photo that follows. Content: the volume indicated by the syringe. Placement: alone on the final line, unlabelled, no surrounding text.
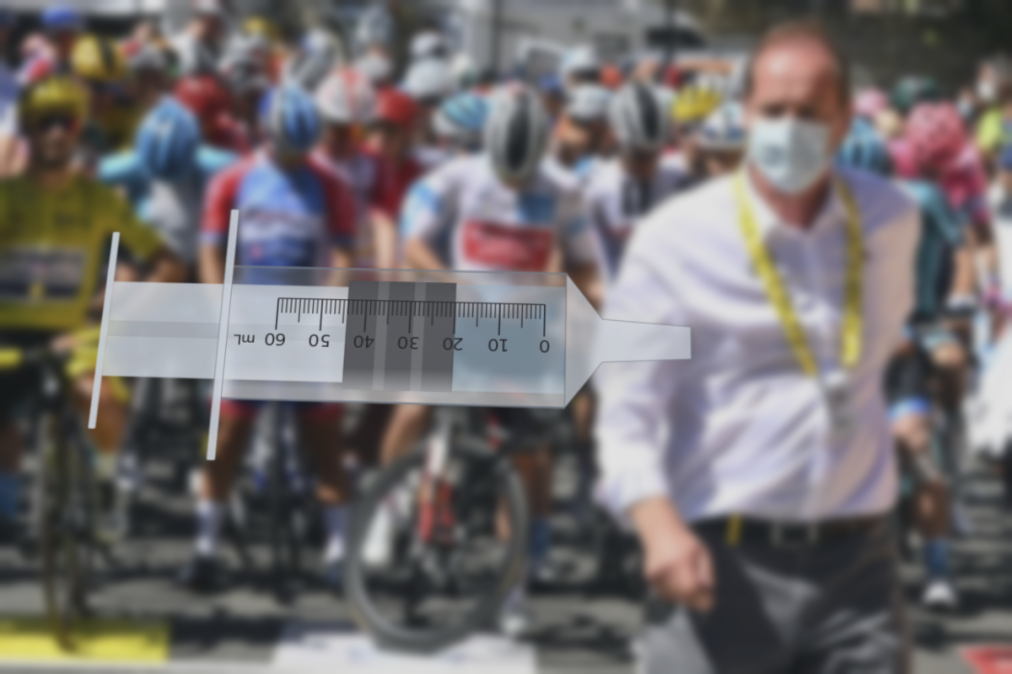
20 mL
